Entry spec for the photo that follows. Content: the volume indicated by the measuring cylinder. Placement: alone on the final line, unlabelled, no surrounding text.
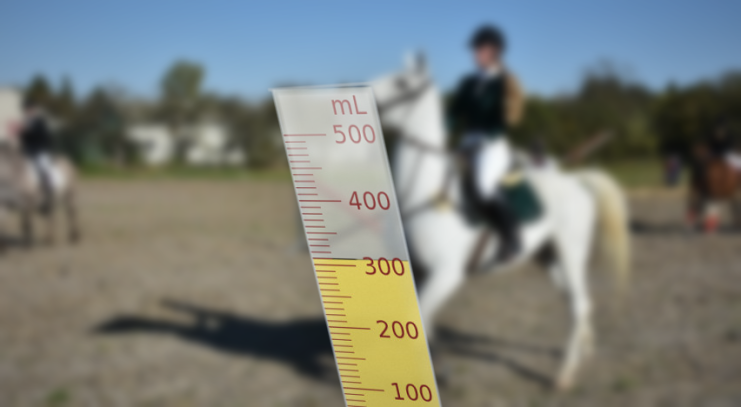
310 mL
